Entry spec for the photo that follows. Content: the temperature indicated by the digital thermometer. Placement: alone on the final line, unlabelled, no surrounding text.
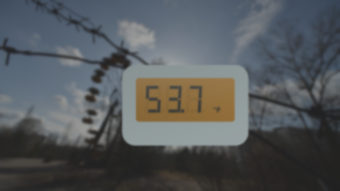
53.7 °F
